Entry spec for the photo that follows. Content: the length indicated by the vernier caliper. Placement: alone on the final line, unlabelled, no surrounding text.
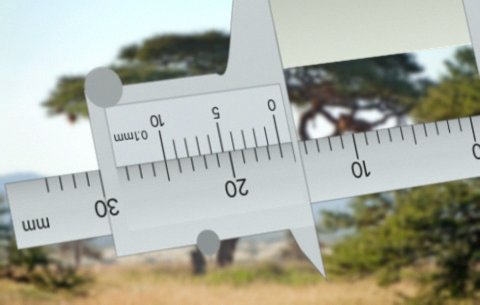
16.0 mm
